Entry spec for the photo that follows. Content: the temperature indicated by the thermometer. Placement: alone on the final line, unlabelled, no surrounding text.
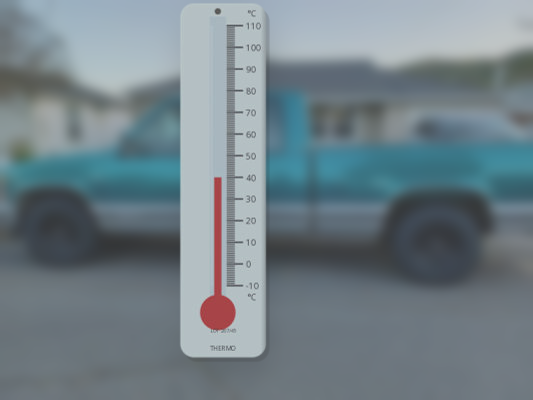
40 °C
